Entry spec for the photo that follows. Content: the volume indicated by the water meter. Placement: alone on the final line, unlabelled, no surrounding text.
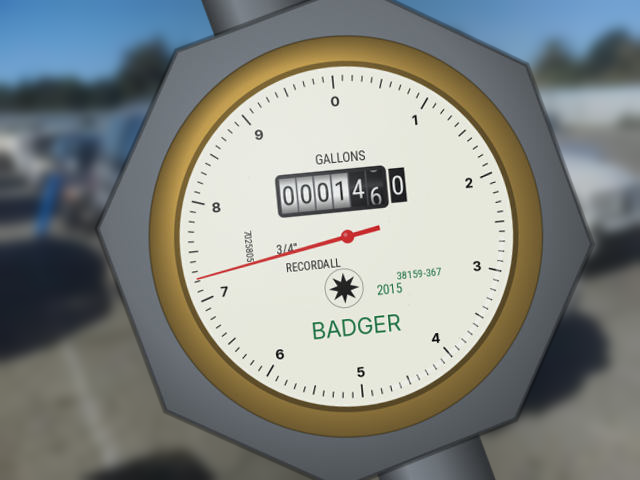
1457.2 gal
